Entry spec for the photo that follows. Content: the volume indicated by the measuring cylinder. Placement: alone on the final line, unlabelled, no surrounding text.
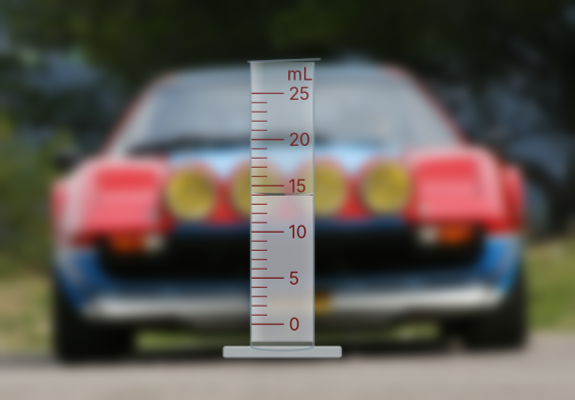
14 mL
